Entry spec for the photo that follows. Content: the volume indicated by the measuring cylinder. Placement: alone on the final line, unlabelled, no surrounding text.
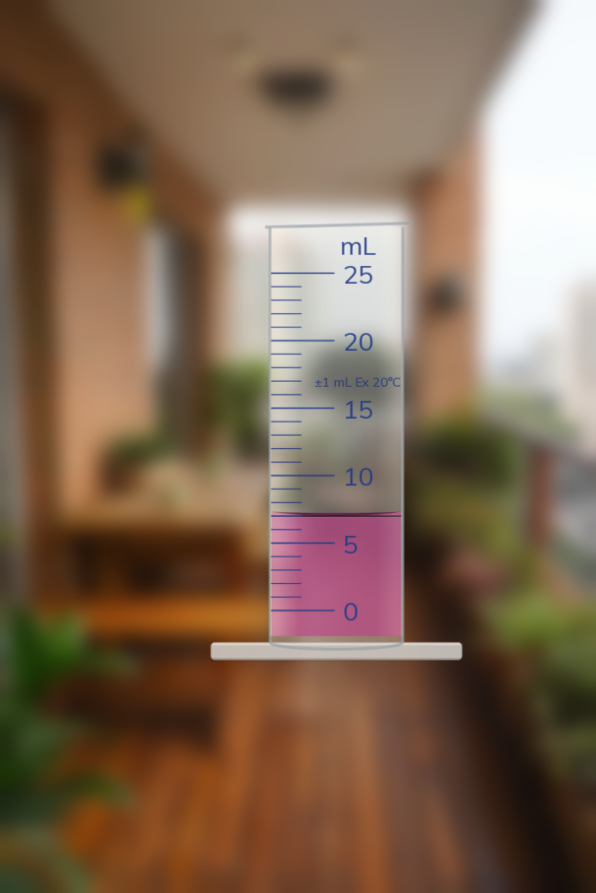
7 mL
